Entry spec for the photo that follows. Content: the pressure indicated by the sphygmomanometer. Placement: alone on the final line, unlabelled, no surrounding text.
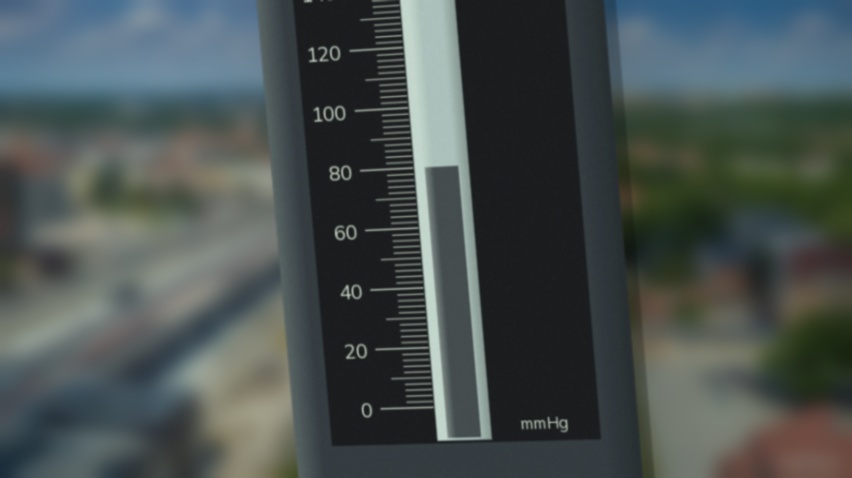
80 mmHg
